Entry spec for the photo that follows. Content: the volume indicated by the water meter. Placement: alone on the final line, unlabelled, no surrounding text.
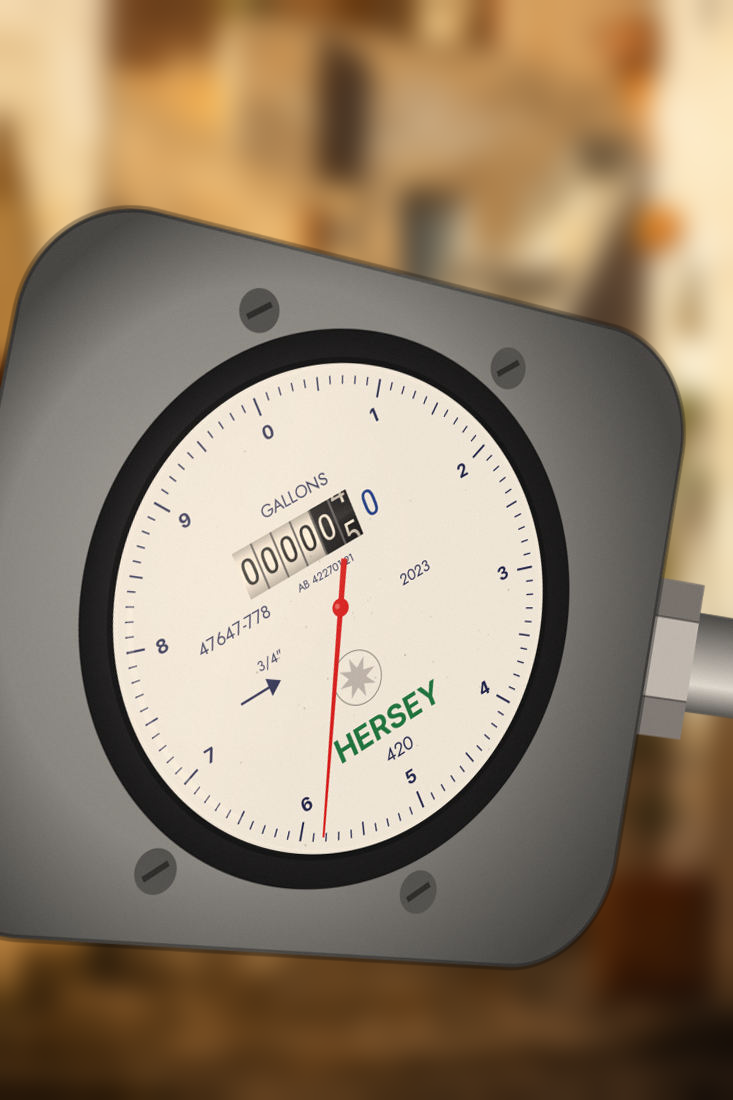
45.8 gal
